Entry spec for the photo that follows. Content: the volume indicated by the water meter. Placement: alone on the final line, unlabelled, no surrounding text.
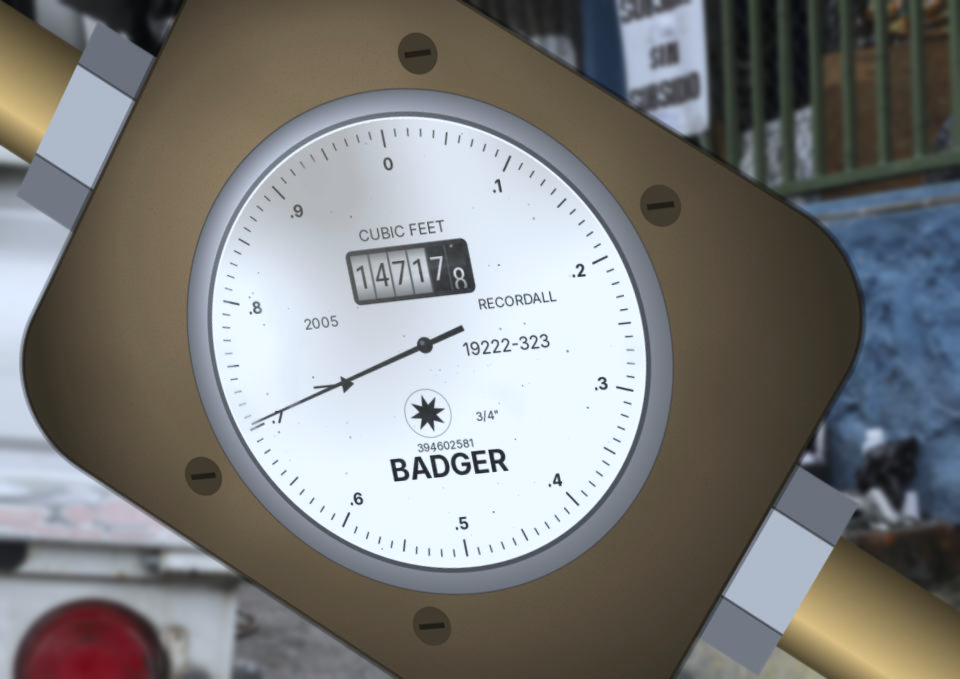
147177.70 ft³
